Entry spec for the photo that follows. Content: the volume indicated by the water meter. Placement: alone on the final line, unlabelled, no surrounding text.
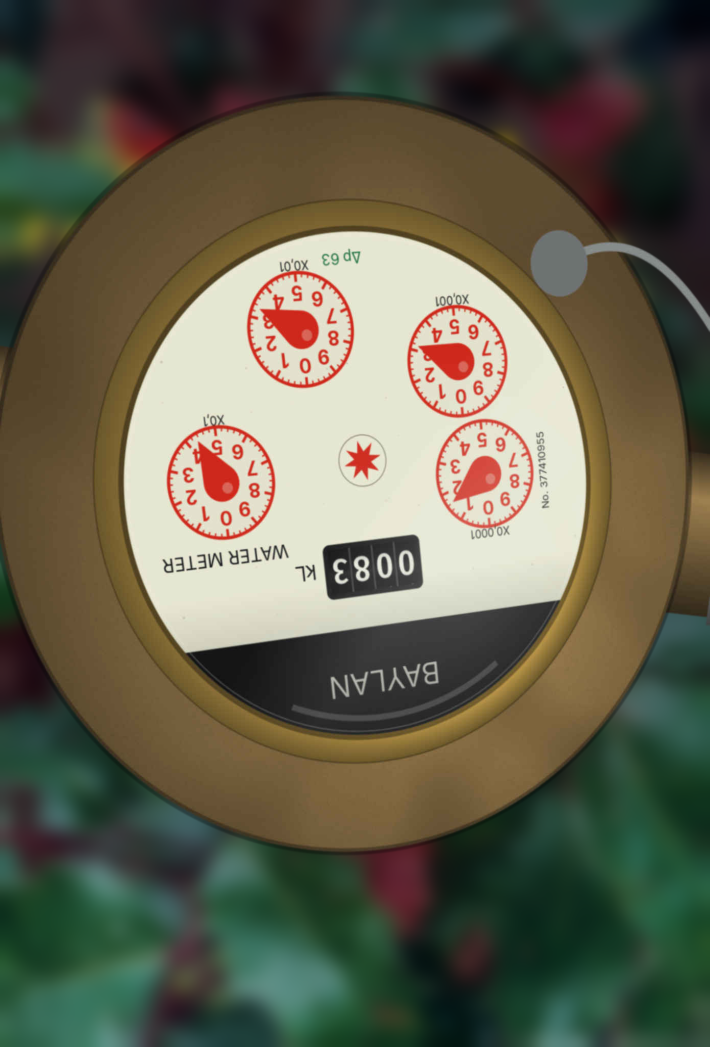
83.4331 kL
